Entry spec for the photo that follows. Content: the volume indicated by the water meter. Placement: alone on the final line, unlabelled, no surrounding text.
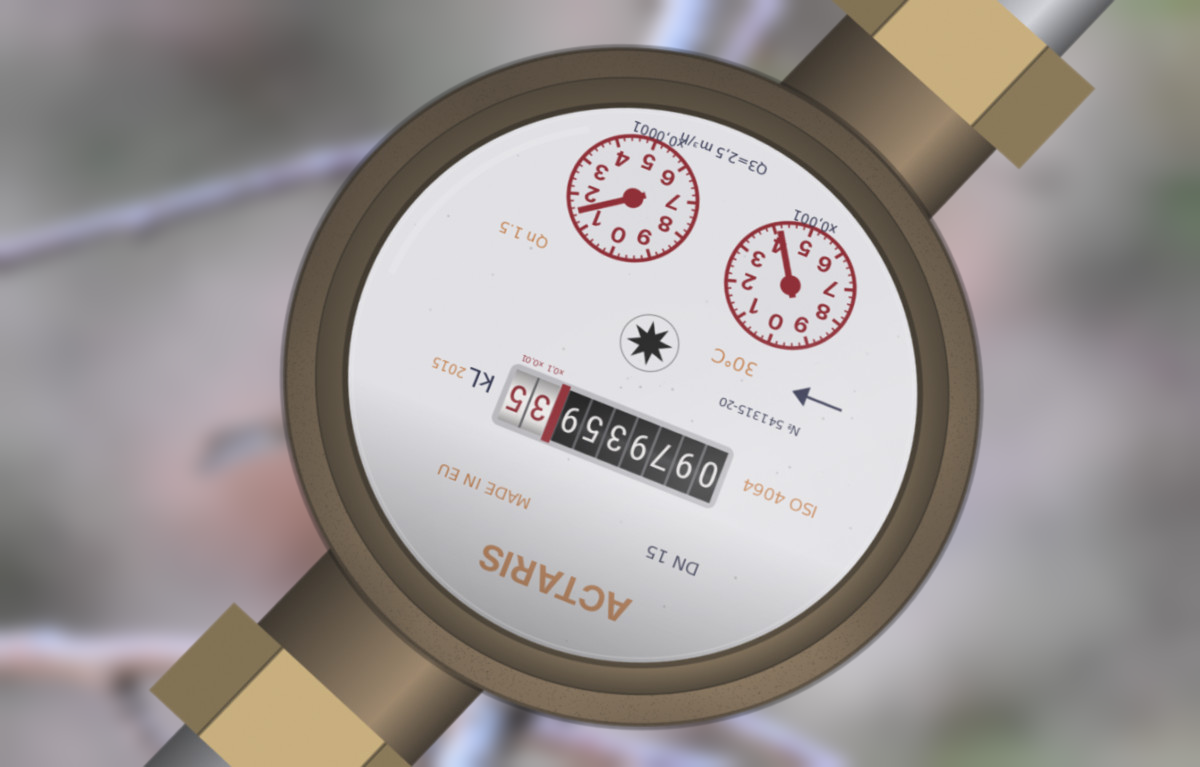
979359.3541 kL
